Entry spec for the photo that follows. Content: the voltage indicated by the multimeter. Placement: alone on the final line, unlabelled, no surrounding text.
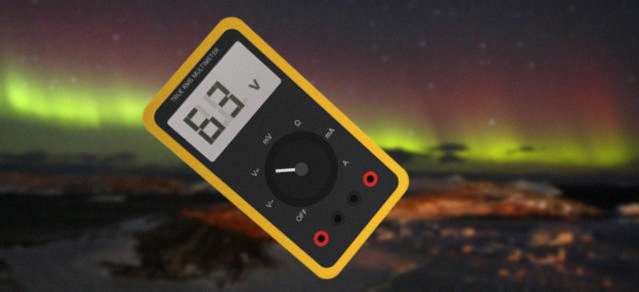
63 V
